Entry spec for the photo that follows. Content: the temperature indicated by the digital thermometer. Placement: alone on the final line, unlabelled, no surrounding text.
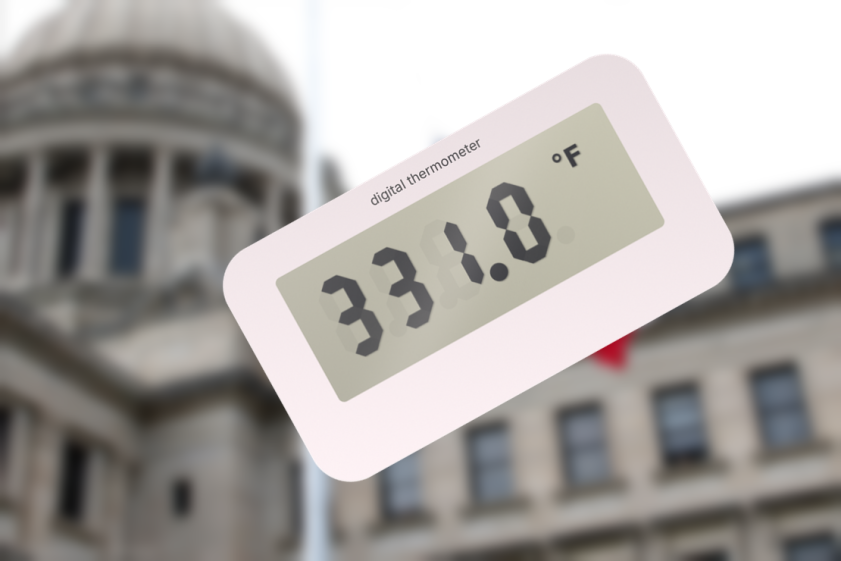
331.0 °F
